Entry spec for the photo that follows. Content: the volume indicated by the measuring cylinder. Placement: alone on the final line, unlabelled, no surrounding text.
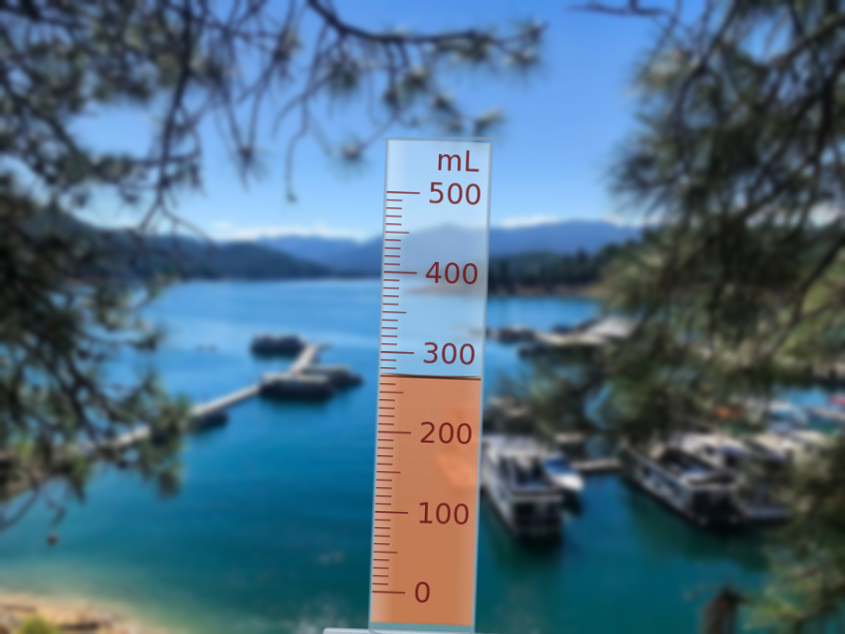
270 mL
